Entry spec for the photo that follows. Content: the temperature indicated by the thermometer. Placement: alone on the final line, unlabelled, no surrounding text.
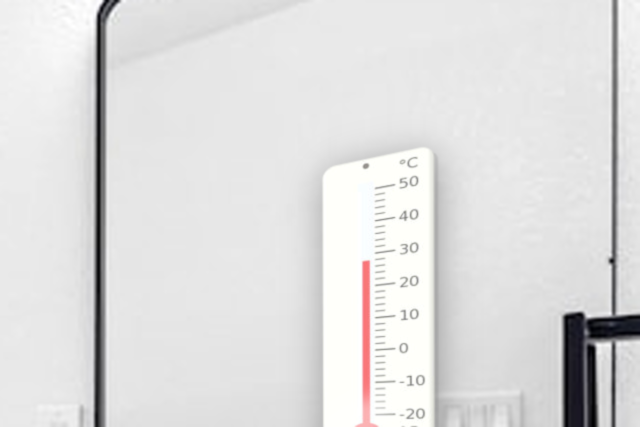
28 °C
